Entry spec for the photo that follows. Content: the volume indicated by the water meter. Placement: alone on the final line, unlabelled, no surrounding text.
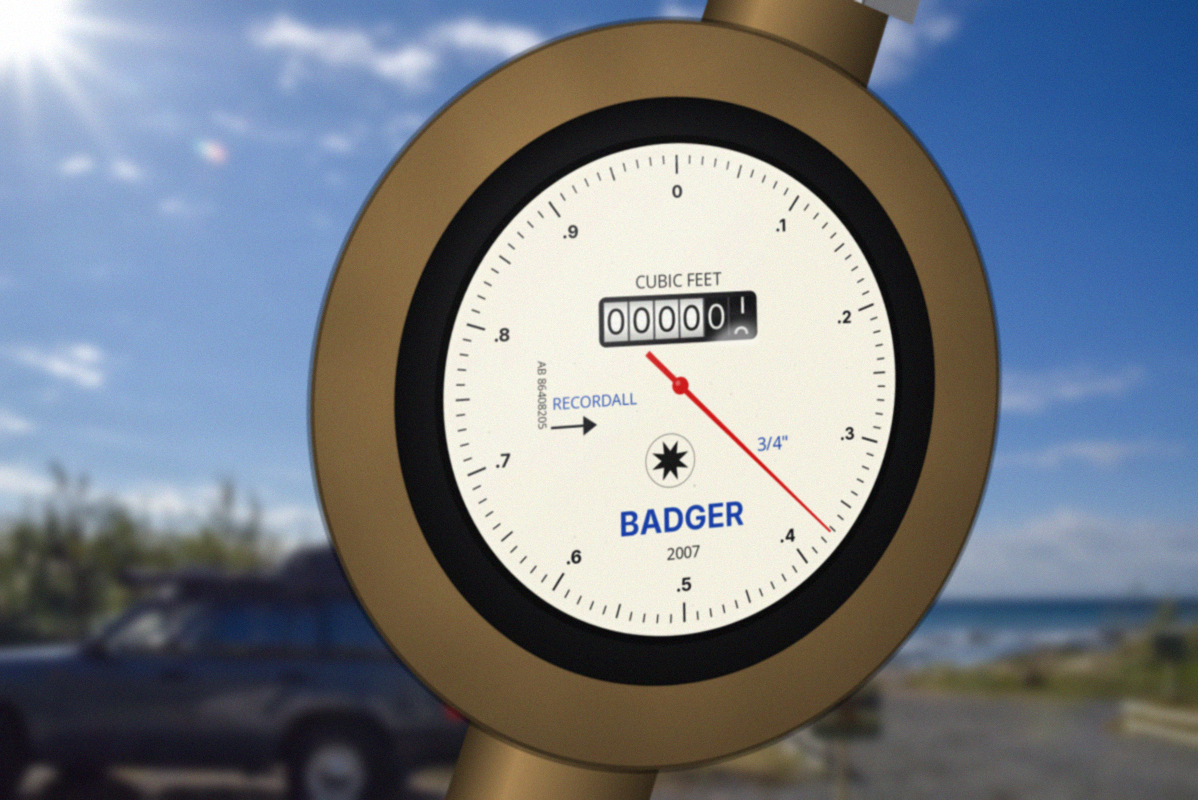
1.37 ft³
